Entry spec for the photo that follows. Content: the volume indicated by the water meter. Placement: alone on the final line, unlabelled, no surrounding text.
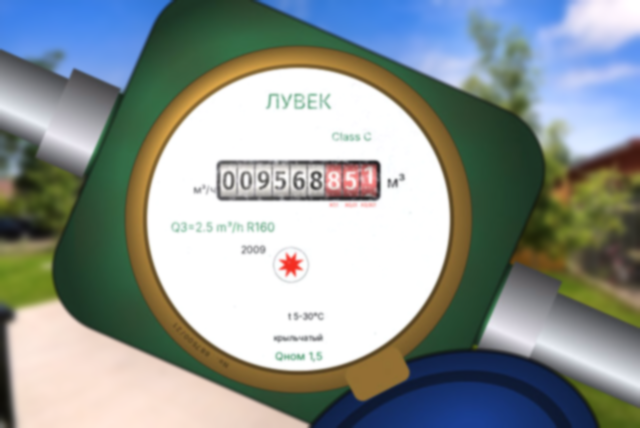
9568.851 m³
